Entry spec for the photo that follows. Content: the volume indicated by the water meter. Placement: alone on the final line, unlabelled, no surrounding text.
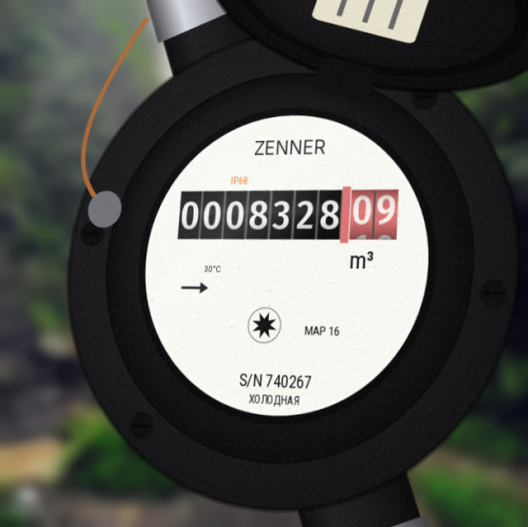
8328.09 m³
